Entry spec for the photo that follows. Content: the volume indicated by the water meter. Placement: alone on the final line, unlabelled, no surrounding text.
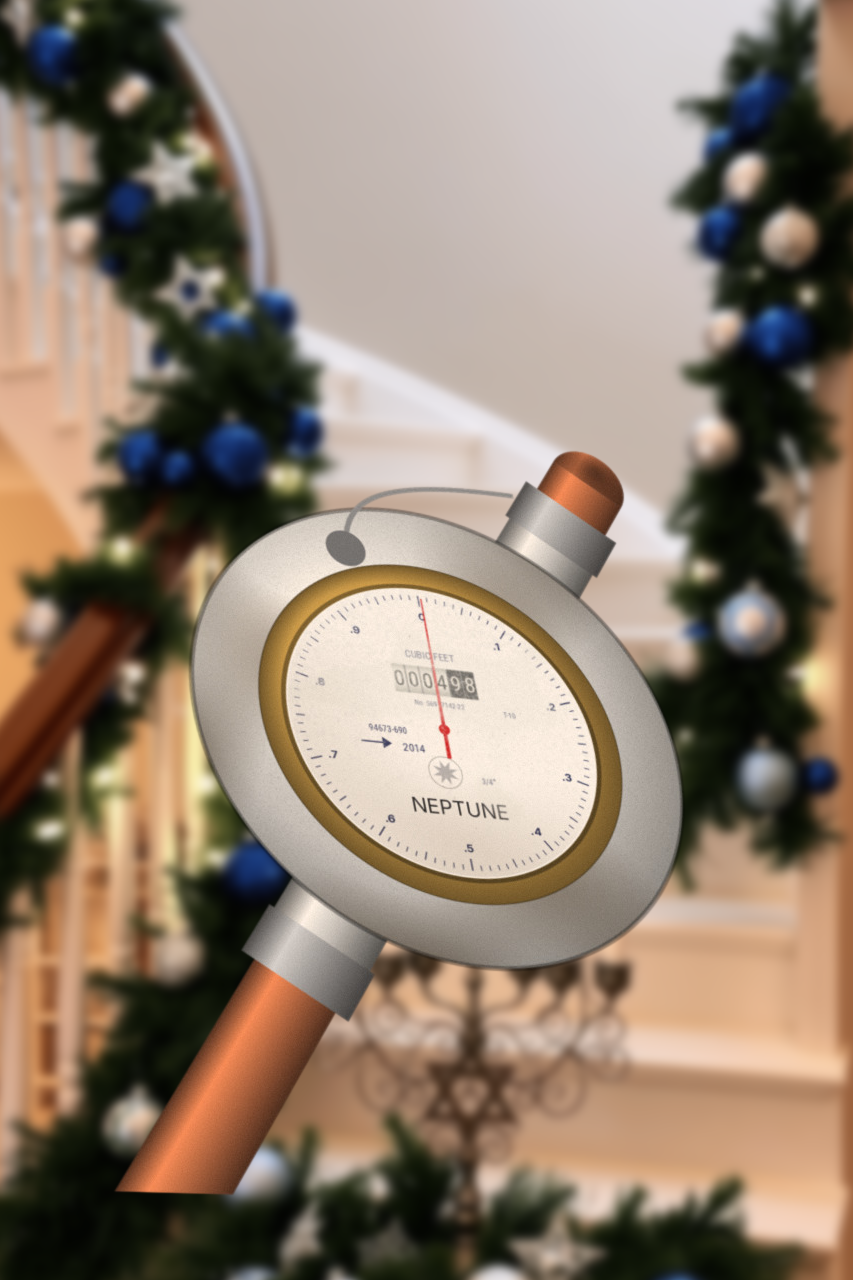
498.00 ft³
